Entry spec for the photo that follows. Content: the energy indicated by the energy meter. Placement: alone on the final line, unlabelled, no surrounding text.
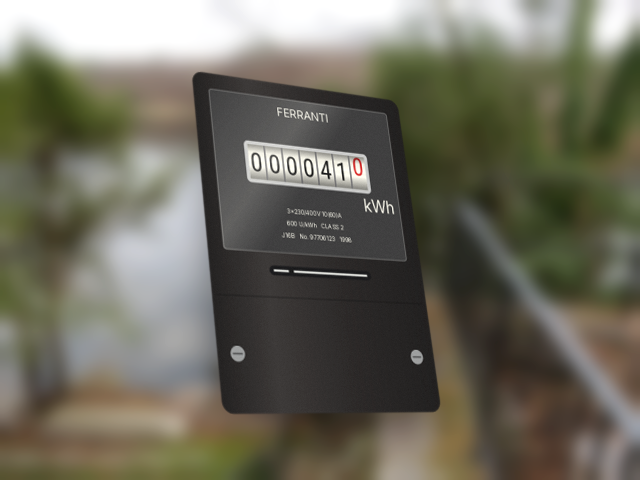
41.0 kWh
